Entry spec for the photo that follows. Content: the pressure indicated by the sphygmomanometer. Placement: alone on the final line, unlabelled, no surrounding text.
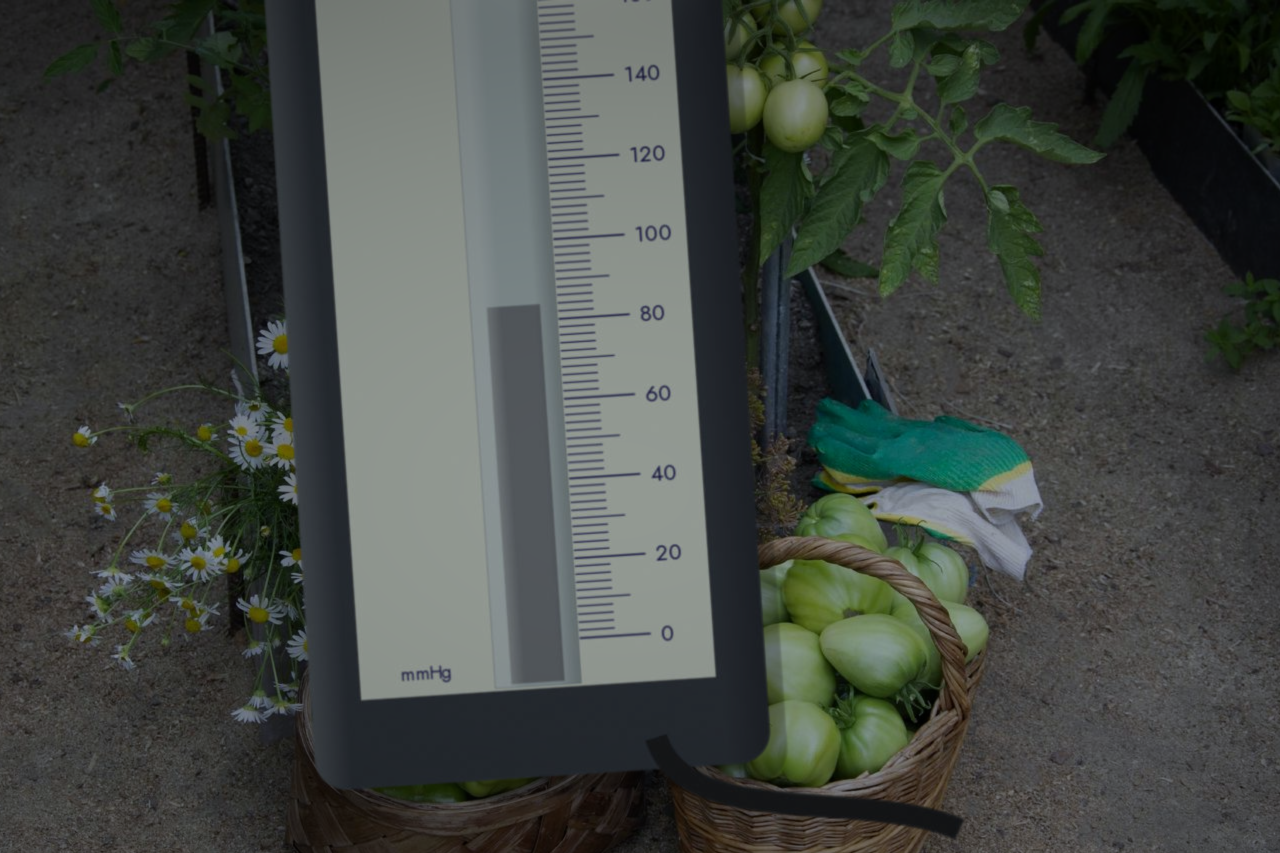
84 mmHg
